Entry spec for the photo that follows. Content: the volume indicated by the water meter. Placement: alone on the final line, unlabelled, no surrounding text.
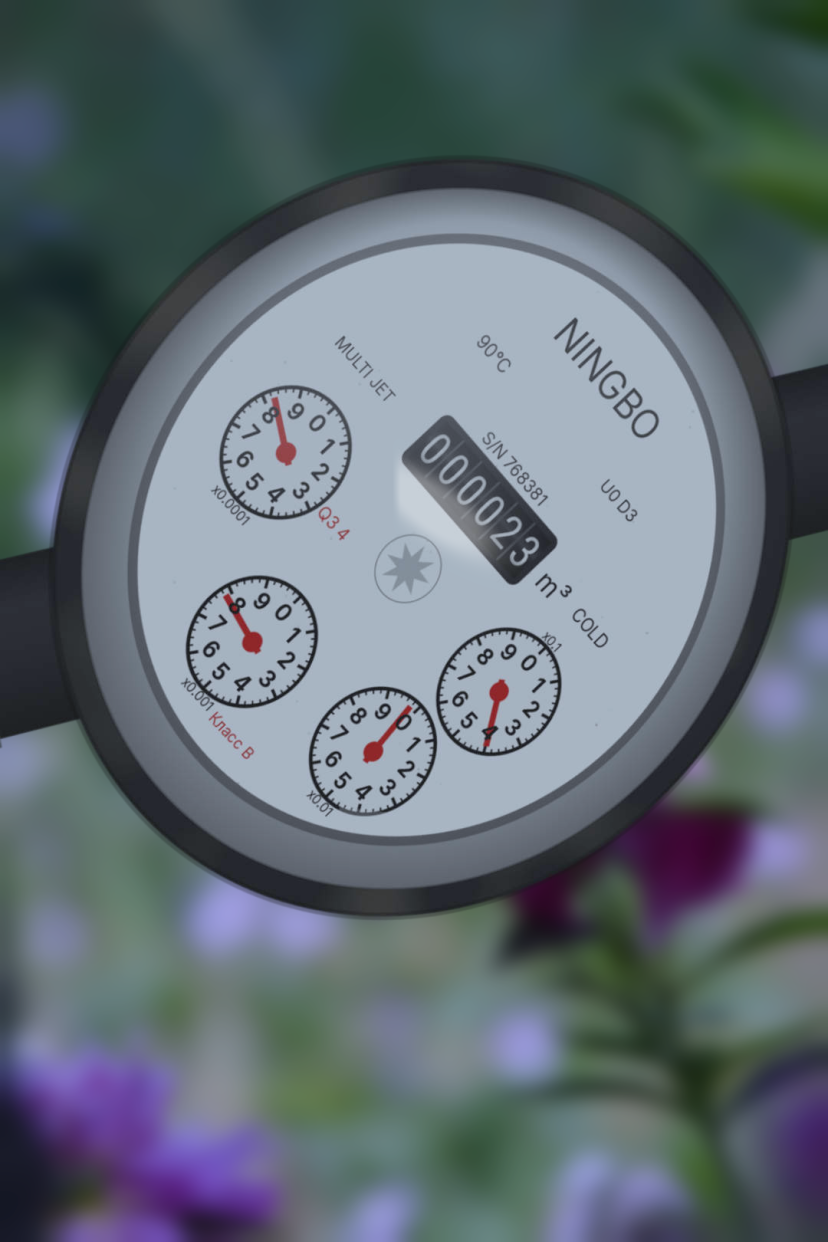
23.3978 m³
